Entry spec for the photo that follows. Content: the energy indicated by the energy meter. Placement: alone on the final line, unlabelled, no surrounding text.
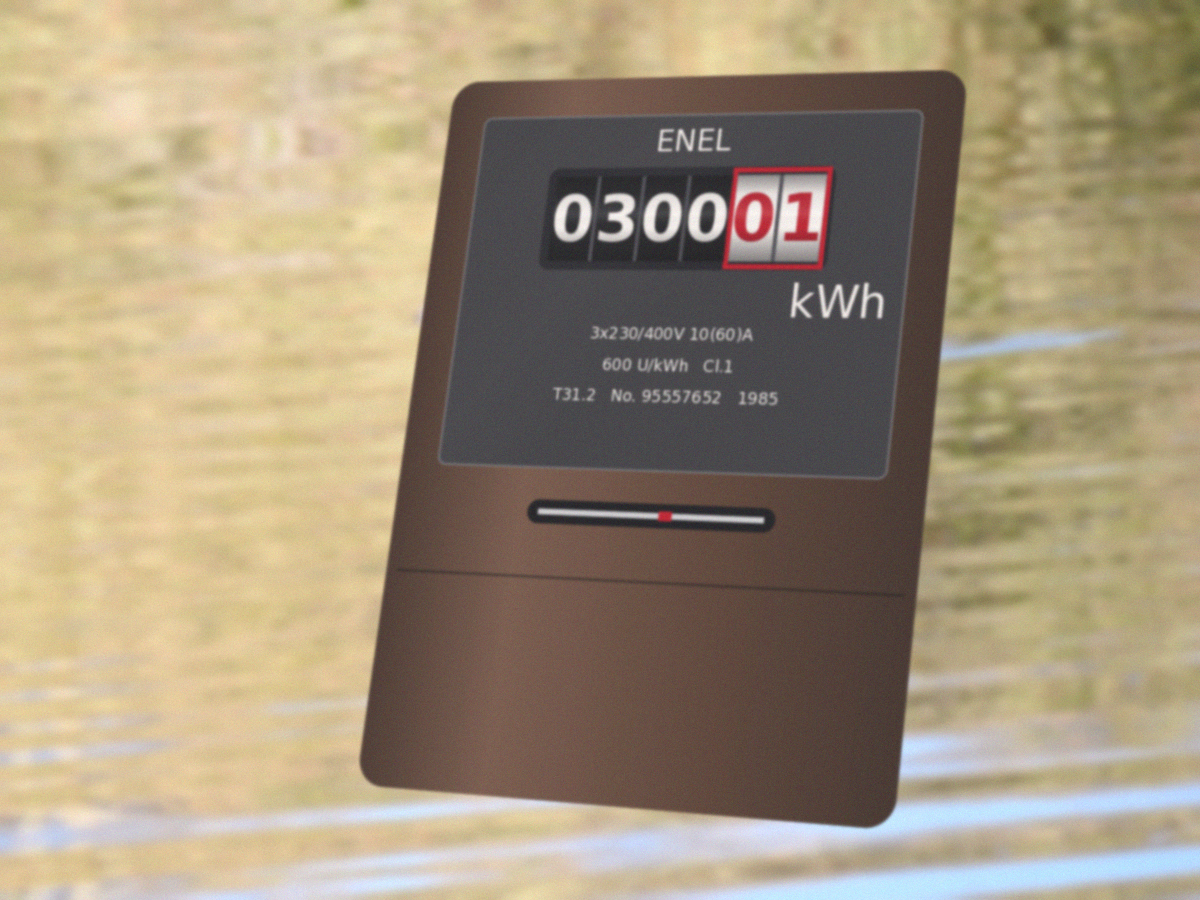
300.01 kWh
